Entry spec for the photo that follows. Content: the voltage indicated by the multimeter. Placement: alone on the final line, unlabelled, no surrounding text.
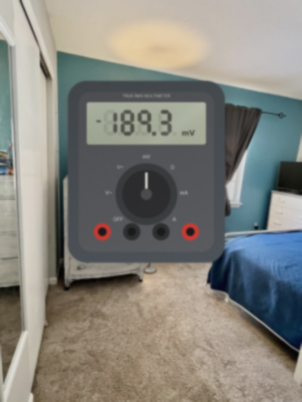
-189.3 mV
